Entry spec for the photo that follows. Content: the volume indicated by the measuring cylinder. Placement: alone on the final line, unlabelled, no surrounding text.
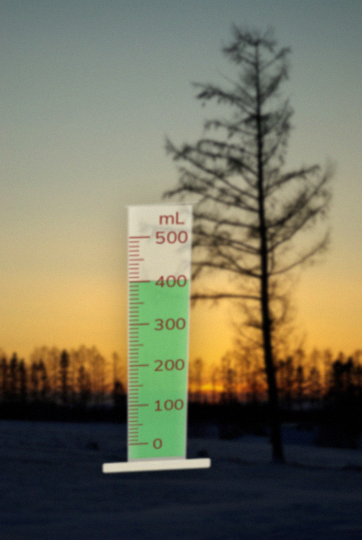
400 mL
